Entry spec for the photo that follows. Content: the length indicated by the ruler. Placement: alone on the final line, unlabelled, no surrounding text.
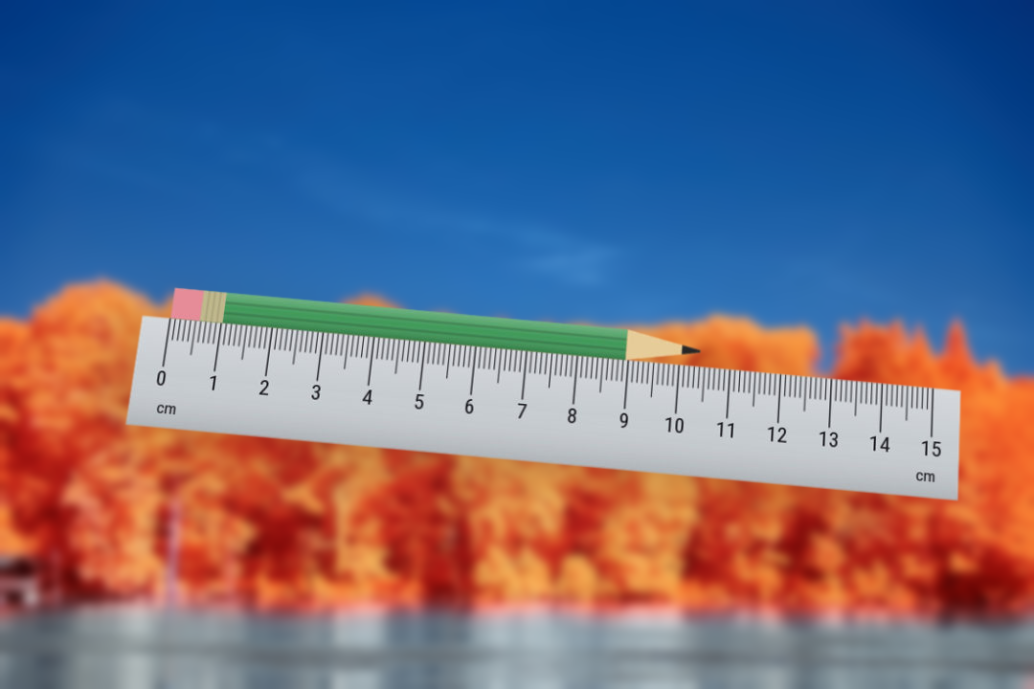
10.4 cm
